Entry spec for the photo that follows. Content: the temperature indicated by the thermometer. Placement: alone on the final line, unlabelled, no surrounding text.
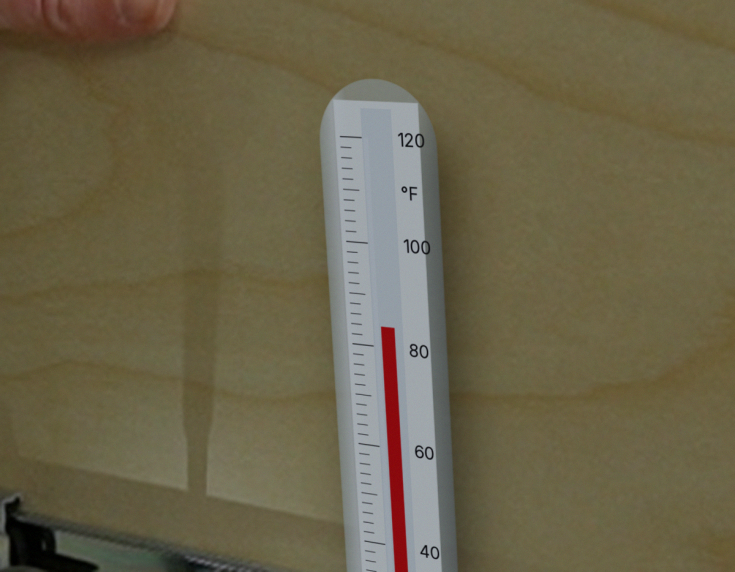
84 °F
